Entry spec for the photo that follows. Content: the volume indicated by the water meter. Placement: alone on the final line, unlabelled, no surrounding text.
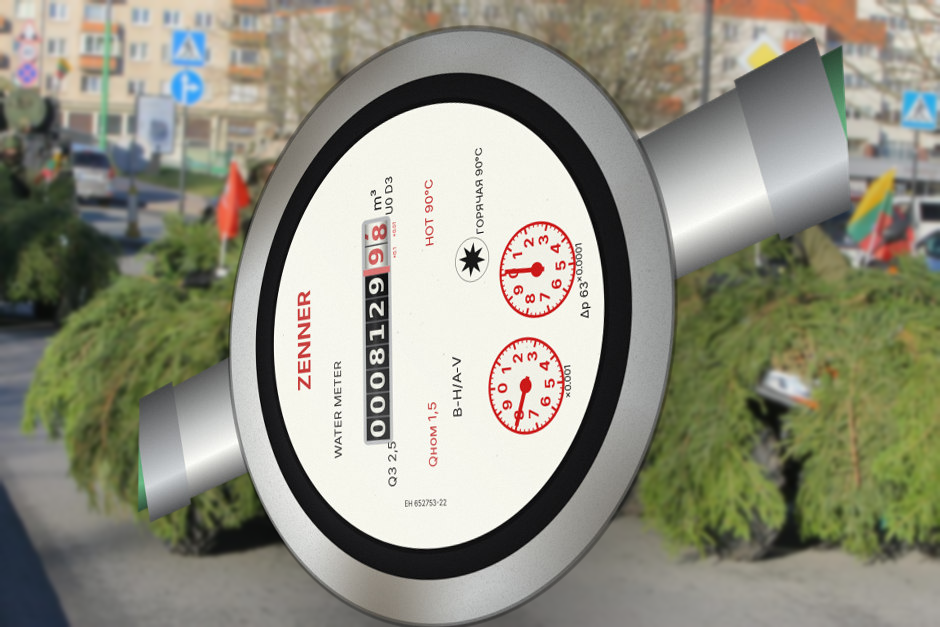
8129.9780 m³
